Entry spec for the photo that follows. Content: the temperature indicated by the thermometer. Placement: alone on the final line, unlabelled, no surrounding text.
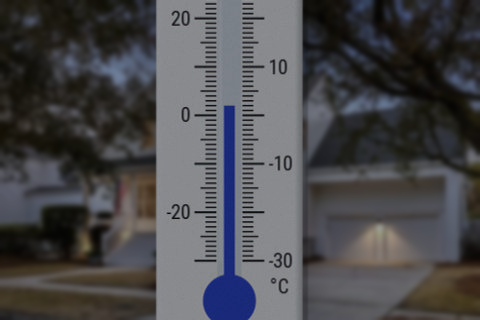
2 °C
